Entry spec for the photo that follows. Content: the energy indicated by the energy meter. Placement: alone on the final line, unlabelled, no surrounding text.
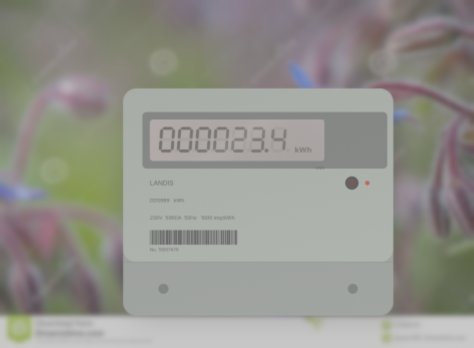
23.4 kWh
